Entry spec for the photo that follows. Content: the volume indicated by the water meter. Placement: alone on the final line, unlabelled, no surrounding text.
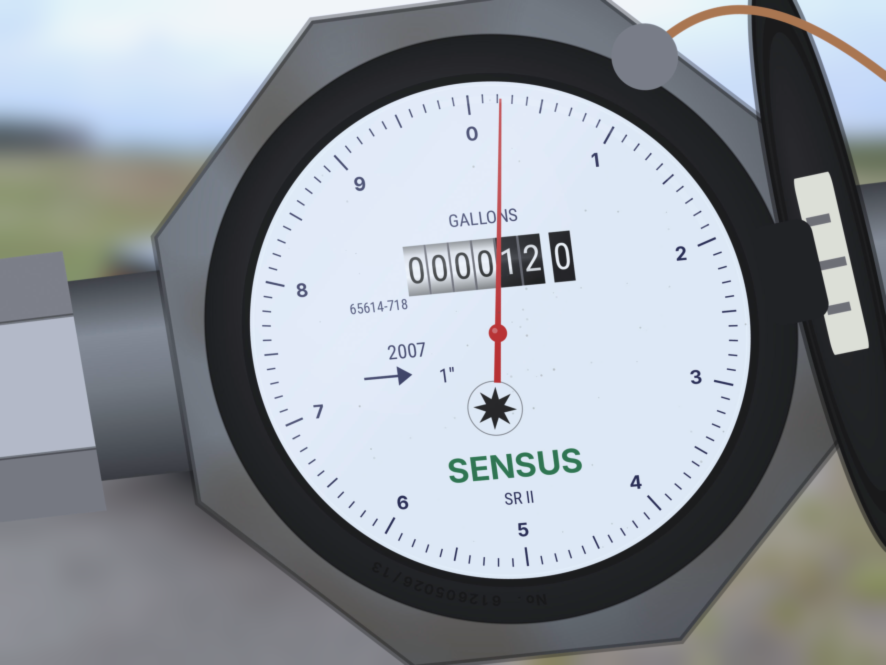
120.2 gal
